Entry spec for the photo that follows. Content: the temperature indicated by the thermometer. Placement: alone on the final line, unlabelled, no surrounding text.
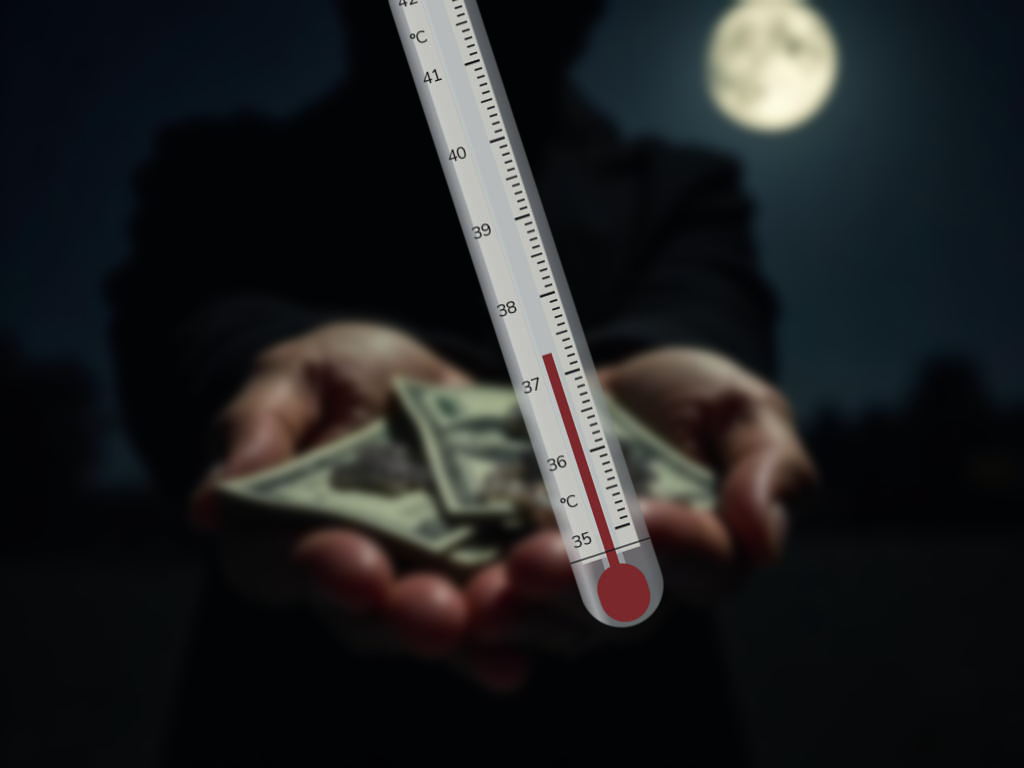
37.3 °C
